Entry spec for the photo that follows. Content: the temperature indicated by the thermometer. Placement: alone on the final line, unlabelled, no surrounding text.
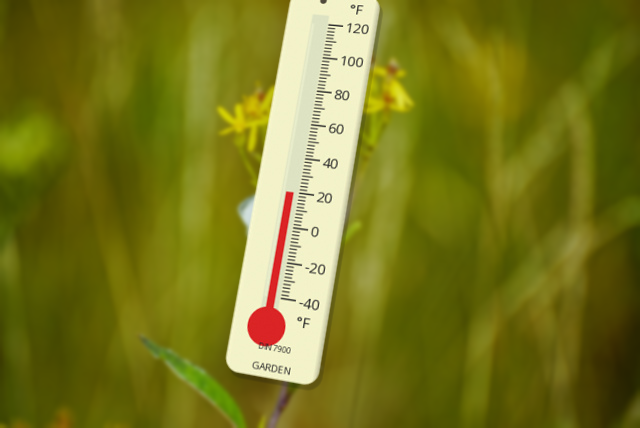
20 °F
